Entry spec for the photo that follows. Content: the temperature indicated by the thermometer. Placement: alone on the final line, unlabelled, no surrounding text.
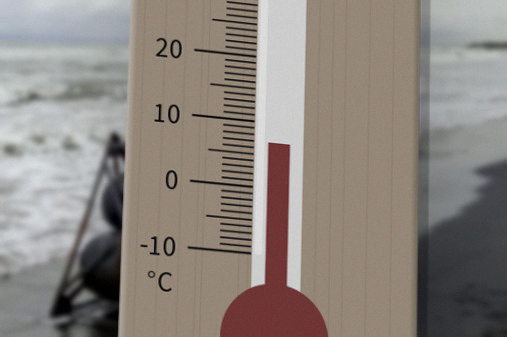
7 °C
